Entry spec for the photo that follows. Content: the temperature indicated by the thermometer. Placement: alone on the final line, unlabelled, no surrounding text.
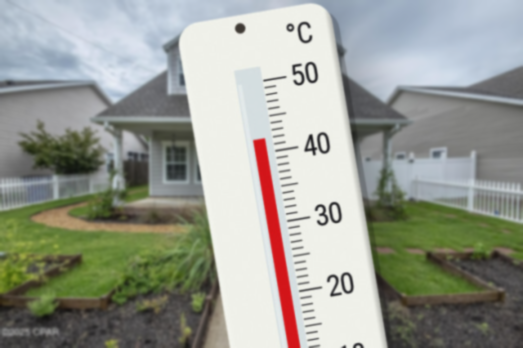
42 °C
